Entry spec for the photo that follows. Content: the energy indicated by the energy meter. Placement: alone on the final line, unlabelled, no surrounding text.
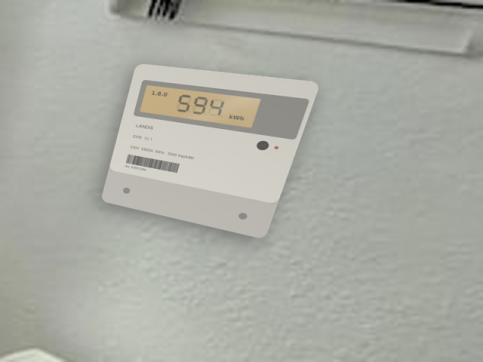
594 kWh
